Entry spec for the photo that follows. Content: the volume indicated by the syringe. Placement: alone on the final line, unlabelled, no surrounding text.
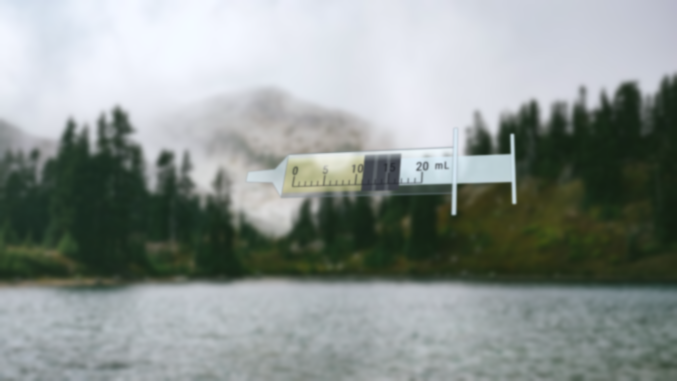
11 mL
